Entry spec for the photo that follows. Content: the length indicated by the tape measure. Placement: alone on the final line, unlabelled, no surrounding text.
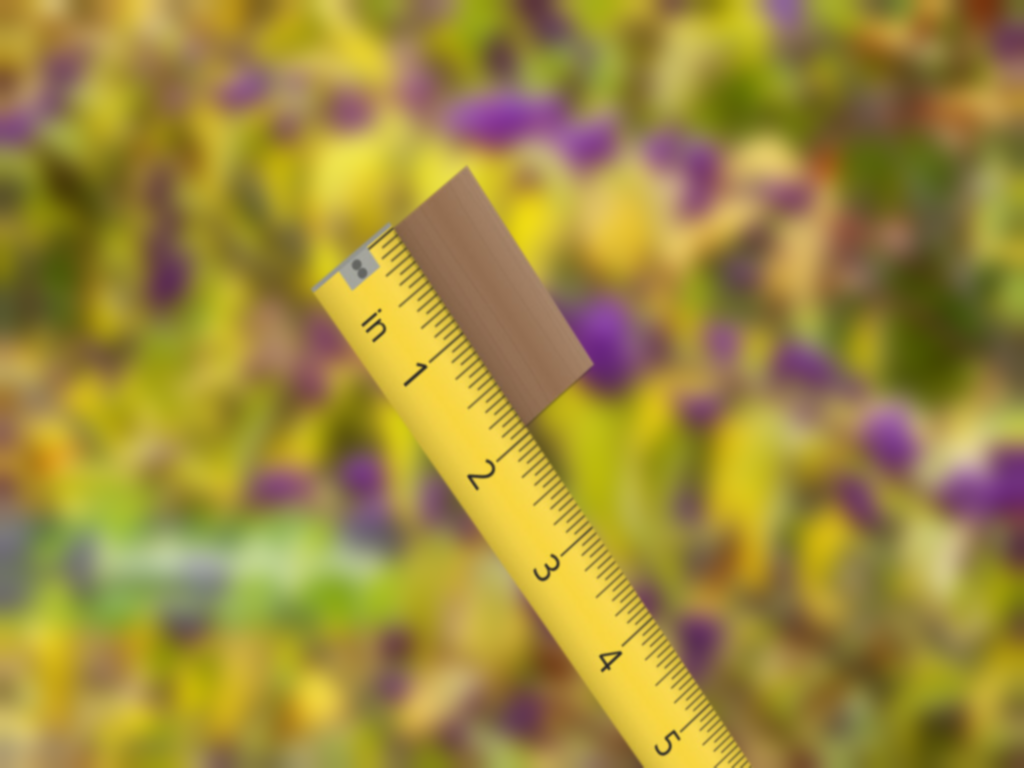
1.9375 in
